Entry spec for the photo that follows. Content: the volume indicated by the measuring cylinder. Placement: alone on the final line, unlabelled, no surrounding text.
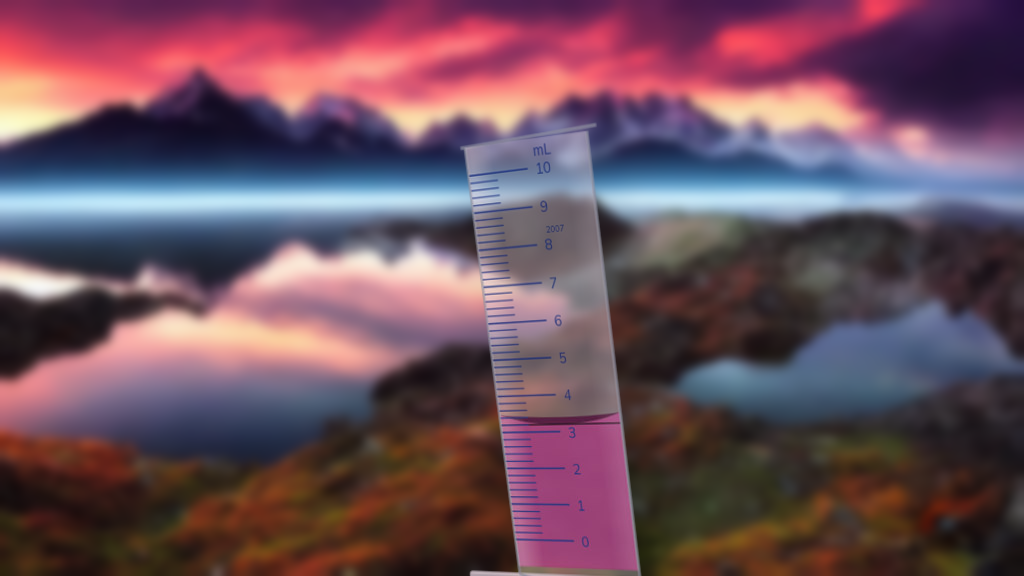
3.2 mL
